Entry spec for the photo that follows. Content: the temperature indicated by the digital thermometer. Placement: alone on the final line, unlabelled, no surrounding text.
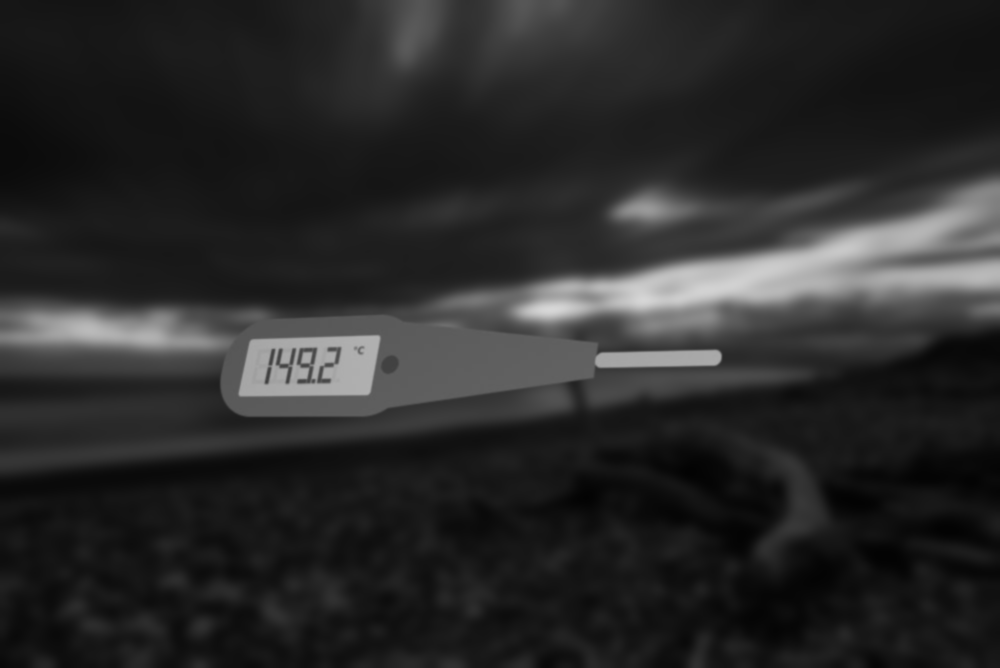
149.2 °C
